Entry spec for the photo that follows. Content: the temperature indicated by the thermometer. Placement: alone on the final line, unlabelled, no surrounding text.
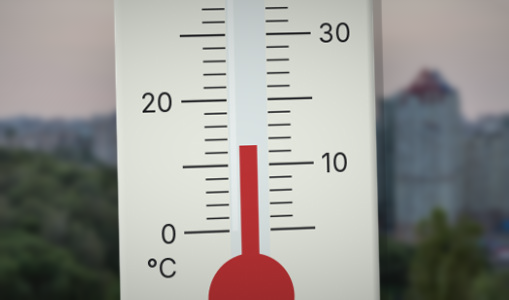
13 °C
